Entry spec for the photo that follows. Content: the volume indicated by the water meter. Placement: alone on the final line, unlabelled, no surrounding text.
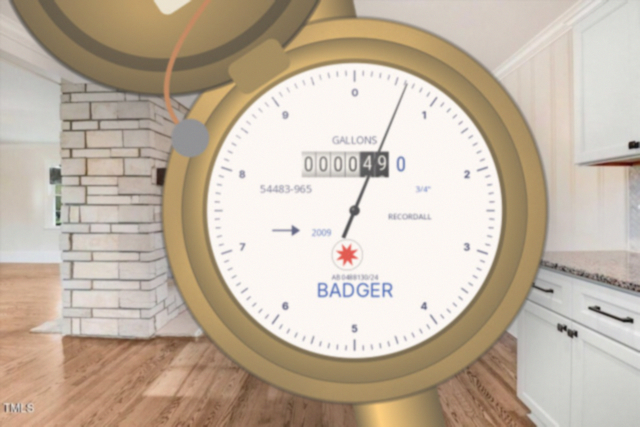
490.6 gal
